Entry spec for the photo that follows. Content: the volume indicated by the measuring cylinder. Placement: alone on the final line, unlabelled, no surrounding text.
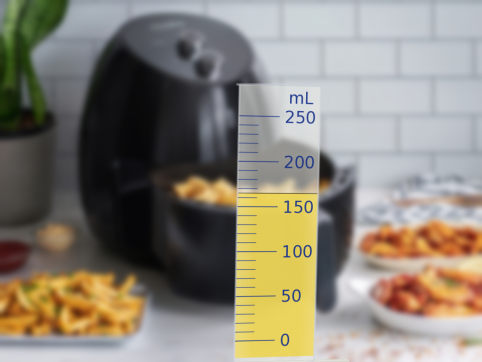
165 mL
